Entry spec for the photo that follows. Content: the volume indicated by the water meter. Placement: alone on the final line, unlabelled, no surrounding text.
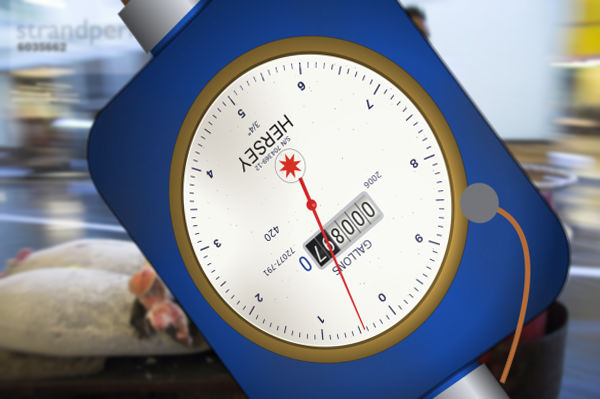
8970.4 gal
